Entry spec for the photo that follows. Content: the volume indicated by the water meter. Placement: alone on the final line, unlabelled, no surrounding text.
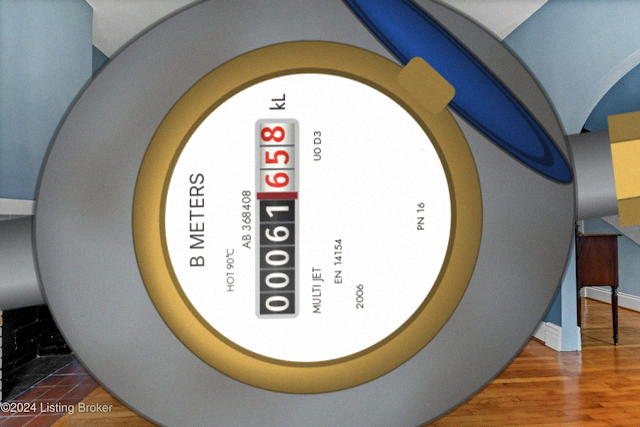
61.658 kL
